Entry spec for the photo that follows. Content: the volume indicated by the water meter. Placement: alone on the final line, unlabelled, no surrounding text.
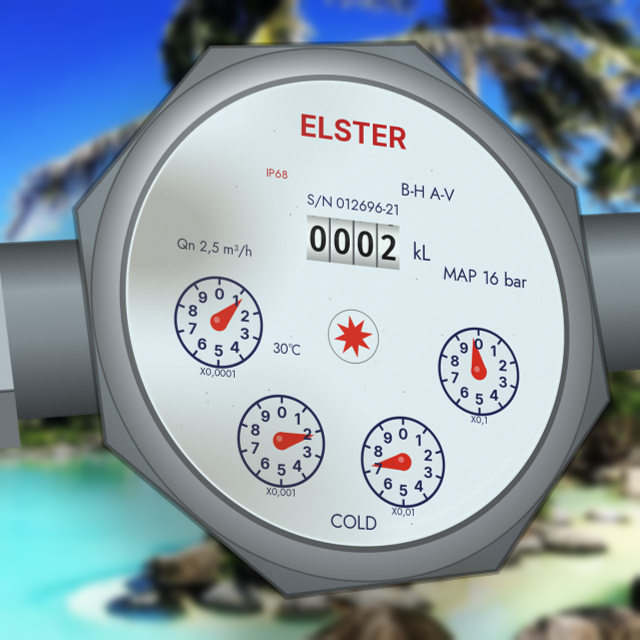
1.9721 kL
